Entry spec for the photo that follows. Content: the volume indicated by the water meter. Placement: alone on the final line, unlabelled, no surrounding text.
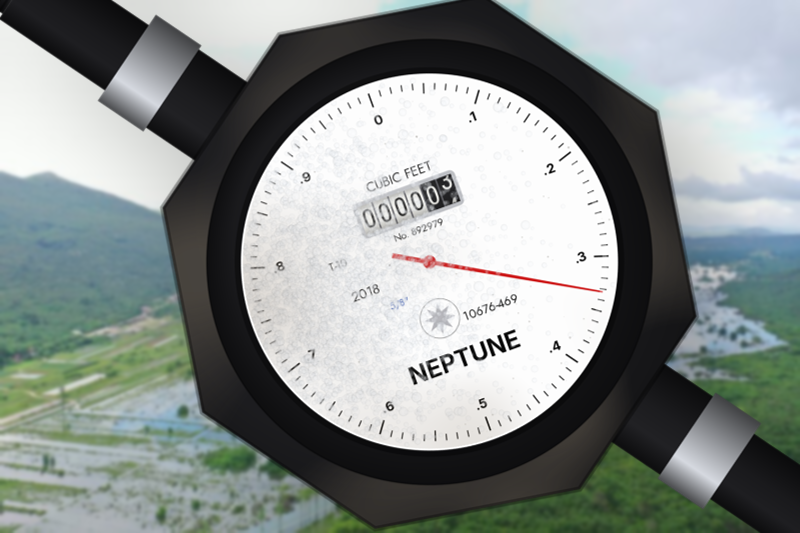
3.33 ft³
